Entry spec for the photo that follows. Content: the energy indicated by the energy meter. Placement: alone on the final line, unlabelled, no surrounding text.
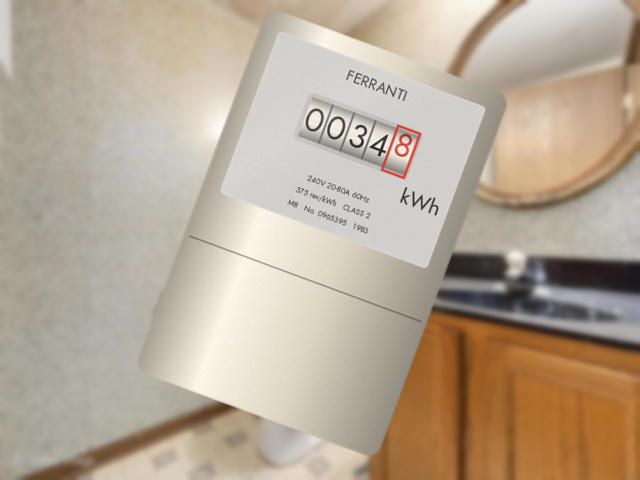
34.8 kWh
